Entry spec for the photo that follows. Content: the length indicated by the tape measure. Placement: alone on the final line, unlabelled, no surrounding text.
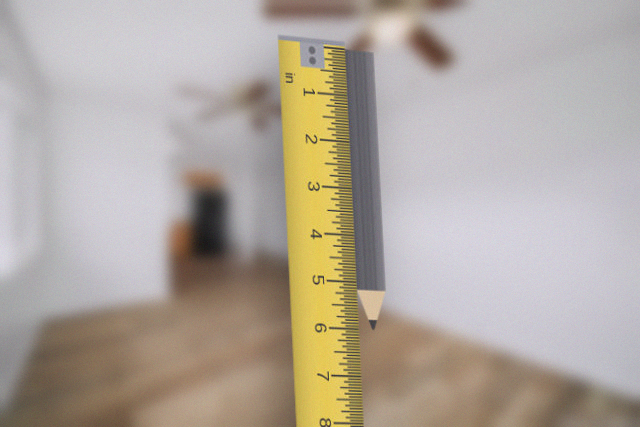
6 in
